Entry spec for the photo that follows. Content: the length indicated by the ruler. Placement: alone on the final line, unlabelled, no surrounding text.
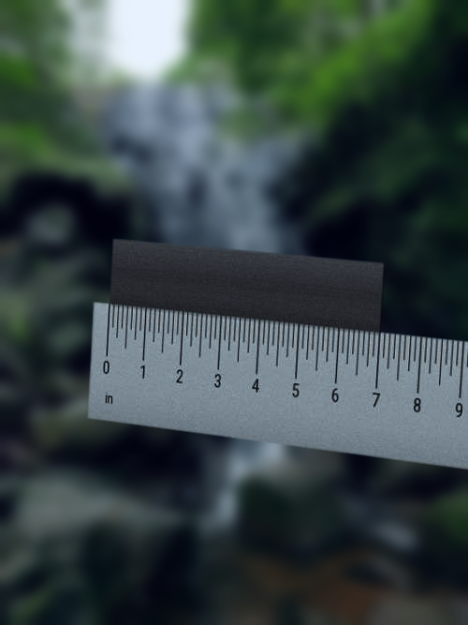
7 in
